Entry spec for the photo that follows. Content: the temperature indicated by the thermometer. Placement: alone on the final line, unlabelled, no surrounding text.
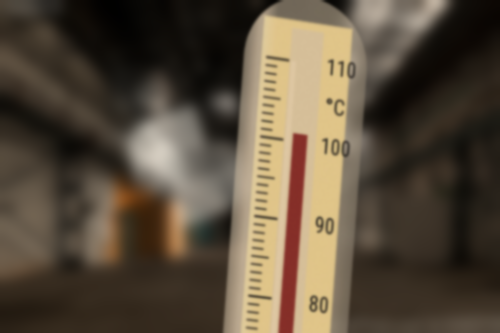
101 °C
